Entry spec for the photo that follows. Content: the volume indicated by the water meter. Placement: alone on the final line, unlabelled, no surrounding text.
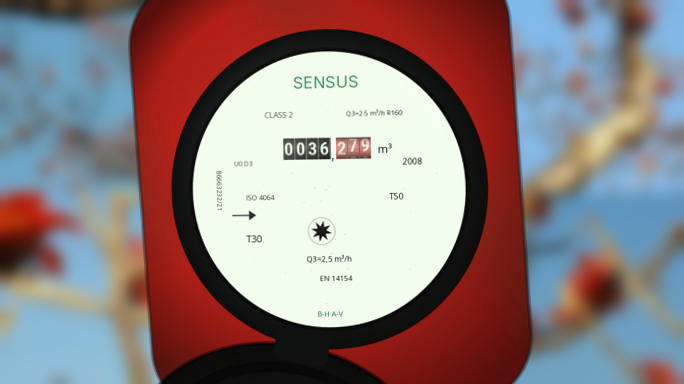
36.279 m³
